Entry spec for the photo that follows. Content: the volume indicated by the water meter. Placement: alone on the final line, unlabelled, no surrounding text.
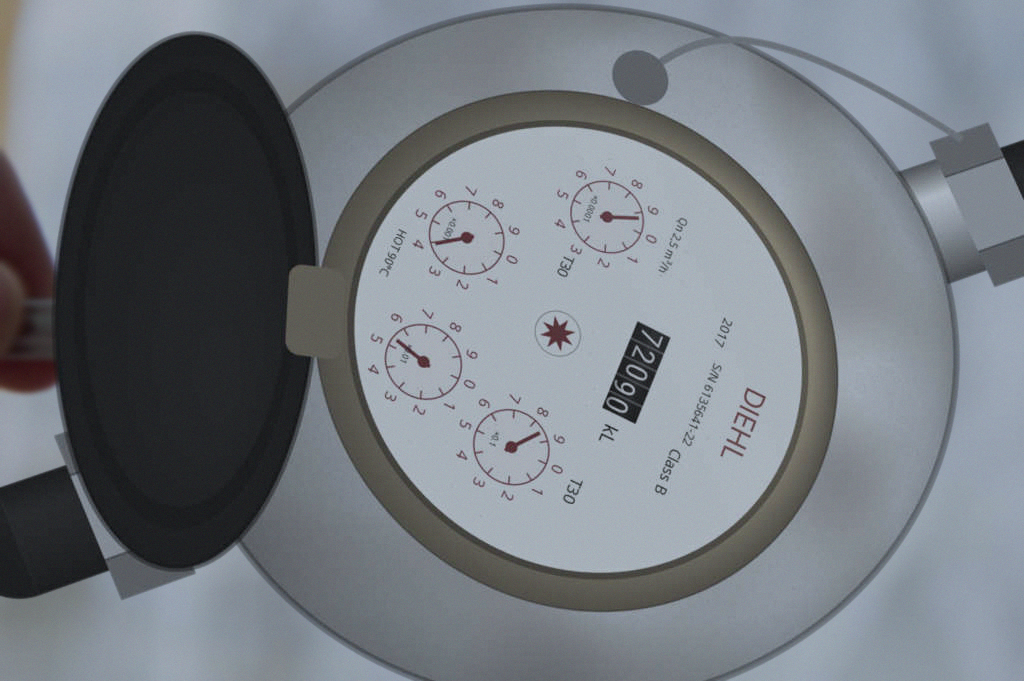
72089.8539 kL
